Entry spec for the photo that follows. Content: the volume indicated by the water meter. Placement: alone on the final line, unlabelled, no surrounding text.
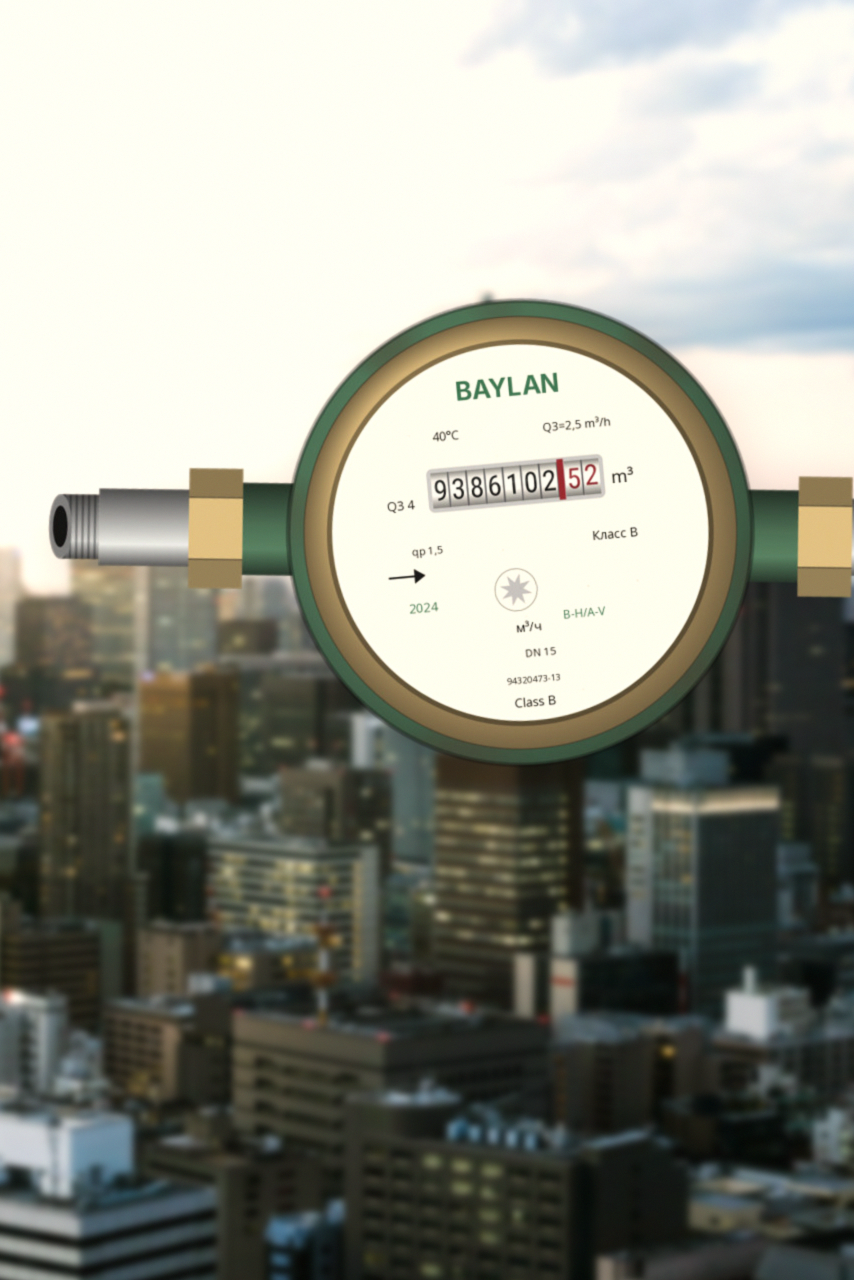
9386102.52 m³
